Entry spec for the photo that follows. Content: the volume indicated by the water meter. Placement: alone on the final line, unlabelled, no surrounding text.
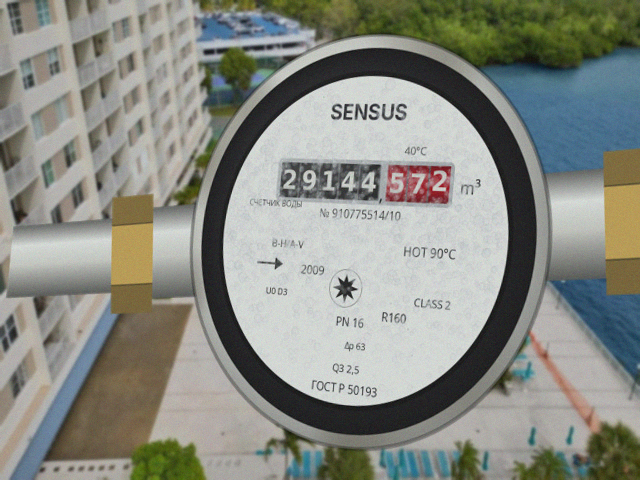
29144.572 m³
